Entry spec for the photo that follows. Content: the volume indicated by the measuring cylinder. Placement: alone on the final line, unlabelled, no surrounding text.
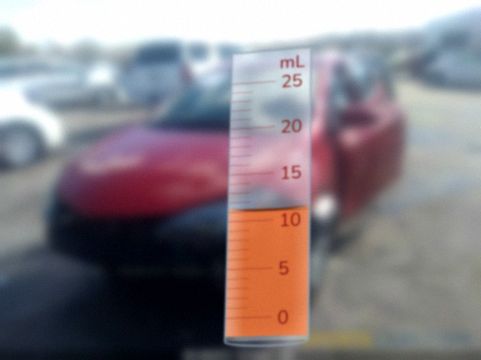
11 mL
